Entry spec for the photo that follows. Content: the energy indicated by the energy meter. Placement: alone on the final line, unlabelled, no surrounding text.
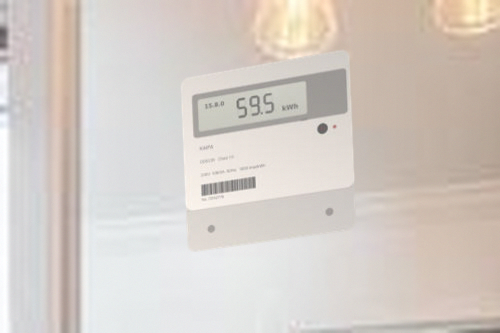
59.5 kWh
